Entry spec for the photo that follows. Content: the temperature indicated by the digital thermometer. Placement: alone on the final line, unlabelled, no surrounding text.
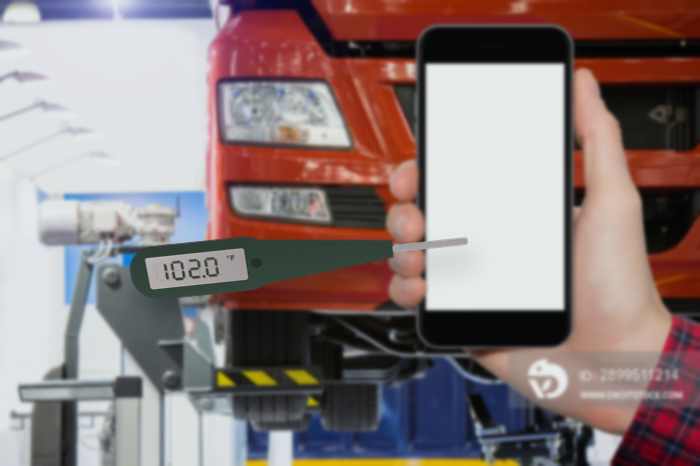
102.0 °F
